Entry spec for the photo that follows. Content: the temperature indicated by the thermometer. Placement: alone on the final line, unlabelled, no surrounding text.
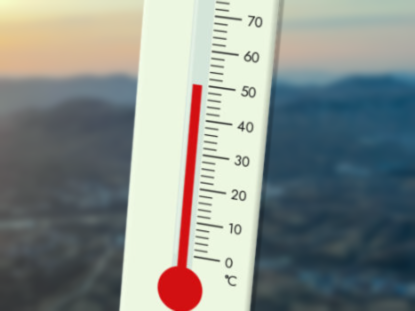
50 °C
